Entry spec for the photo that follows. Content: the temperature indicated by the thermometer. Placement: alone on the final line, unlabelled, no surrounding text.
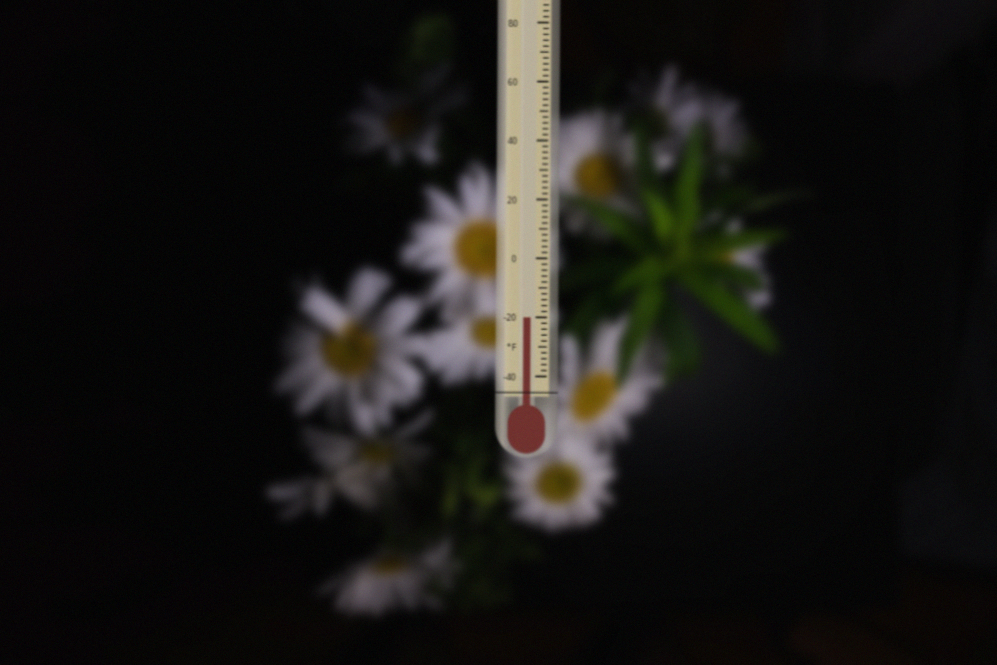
-20 °F
